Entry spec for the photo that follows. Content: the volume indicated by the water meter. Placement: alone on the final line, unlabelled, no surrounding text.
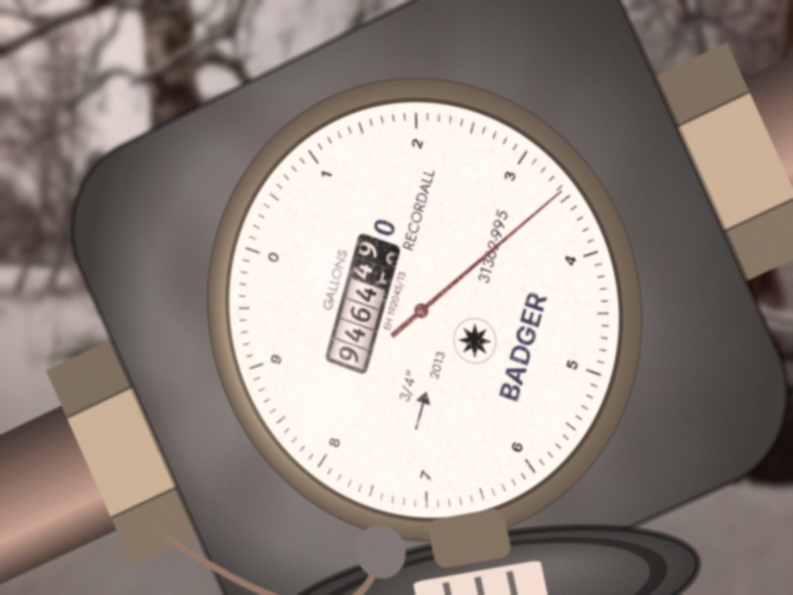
9464493.4 gal
